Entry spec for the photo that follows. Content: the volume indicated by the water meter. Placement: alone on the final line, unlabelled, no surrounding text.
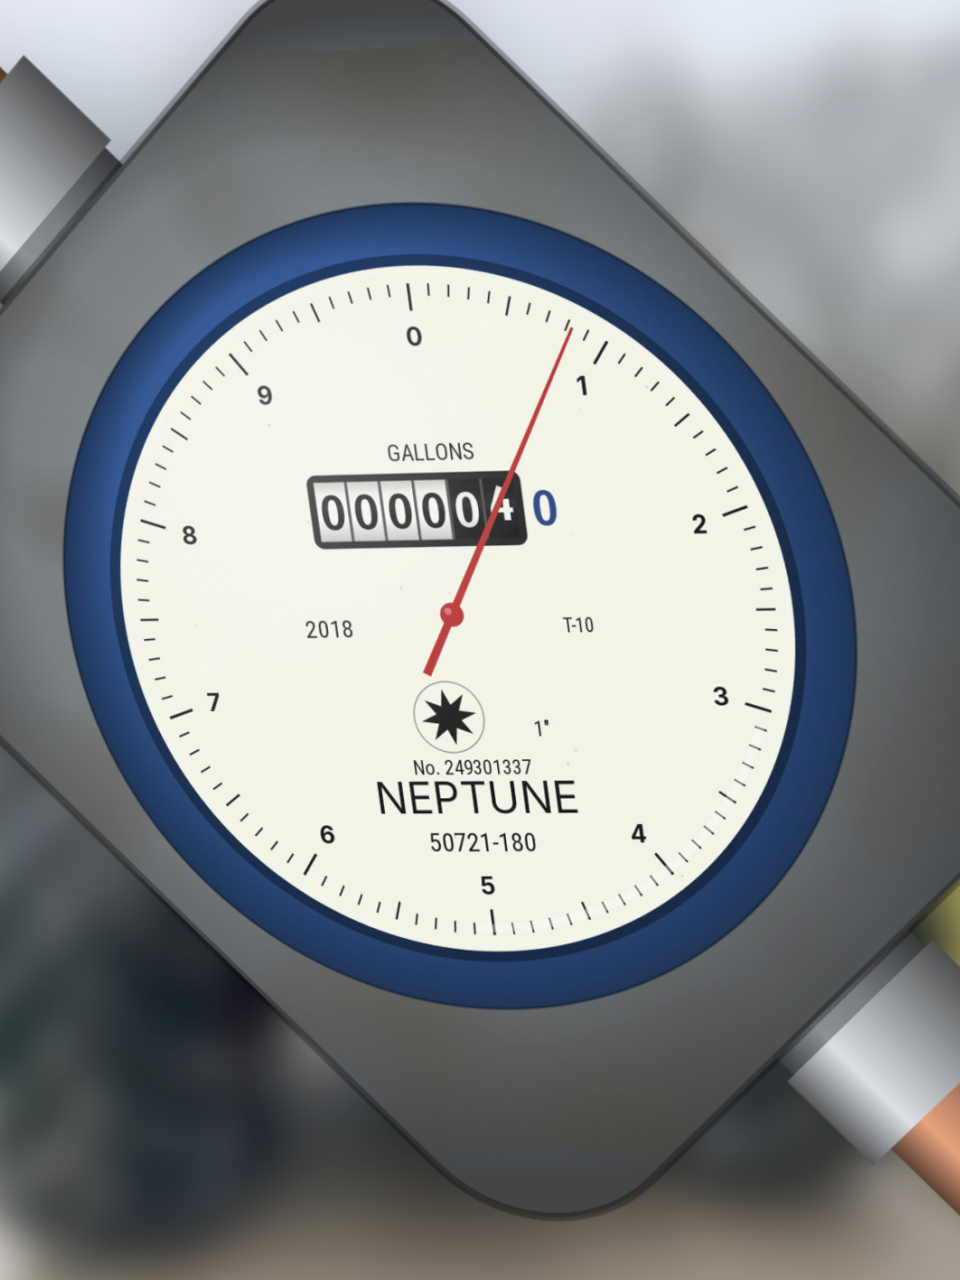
40.8 gal
